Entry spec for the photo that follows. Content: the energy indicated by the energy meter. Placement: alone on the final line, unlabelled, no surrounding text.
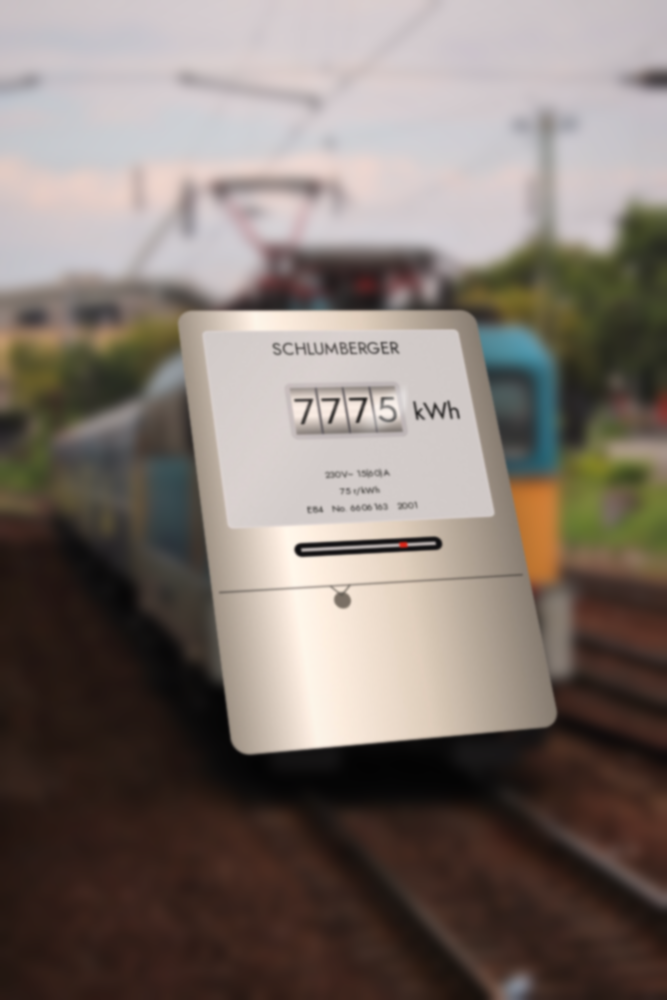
7775 kWh
